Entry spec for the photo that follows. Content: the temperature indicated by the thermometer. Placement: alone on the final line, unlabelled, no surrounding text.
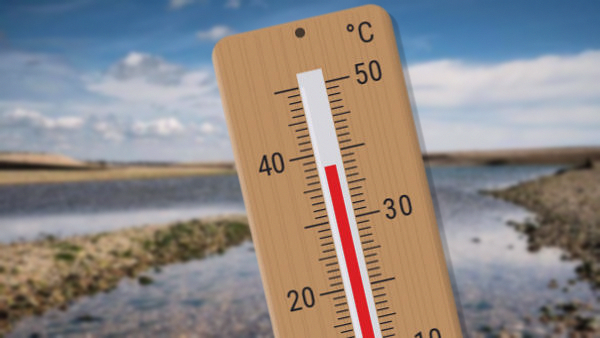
38 °C
